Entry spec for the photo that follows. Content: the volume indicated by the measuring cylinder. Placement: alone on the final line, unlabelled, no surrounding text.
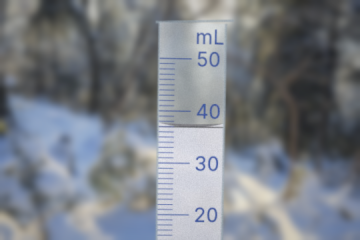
37 mL
